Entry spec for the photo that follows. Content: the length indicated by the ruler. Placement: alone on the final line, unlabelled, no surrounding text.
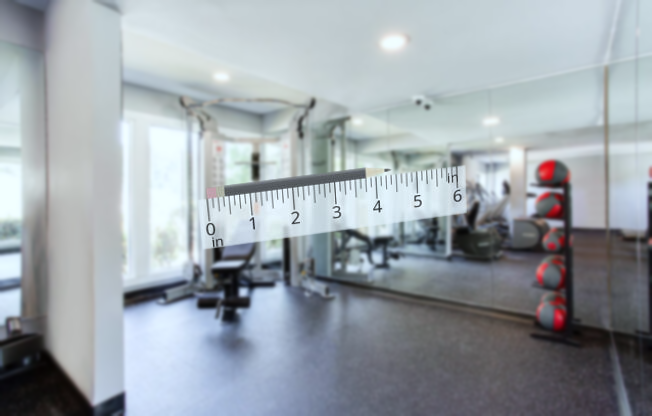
4.375 in
